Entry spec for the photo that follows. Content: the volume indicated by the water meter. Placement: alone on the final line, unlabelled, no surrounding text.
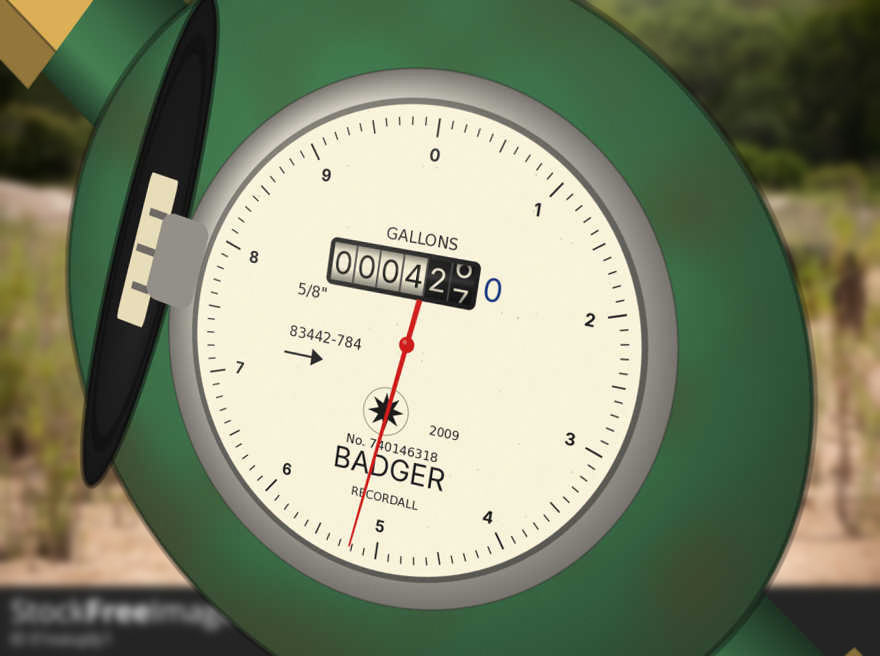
4265.2 gal
